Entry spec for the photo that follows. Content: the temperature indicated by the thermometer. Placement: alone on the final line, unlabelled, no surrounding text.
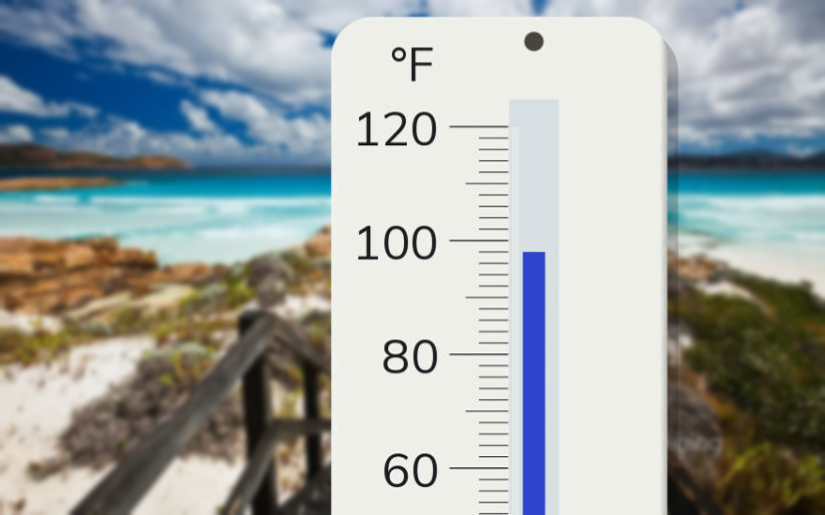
98 °F
